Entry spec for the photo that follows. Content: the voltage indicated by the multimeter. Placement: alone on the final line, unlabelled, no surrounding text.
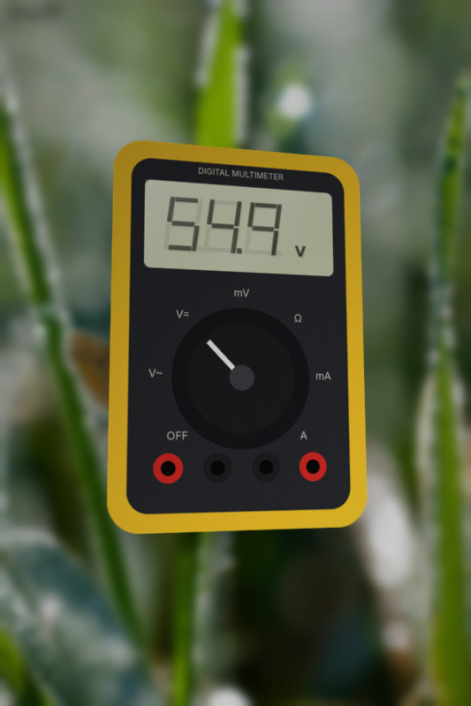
54.9 V
